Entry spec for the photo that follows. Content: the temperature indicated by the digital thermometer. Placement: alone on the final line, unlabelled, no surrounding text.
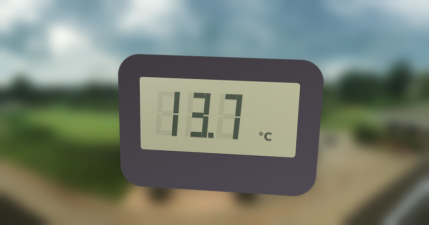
13.7 °C
